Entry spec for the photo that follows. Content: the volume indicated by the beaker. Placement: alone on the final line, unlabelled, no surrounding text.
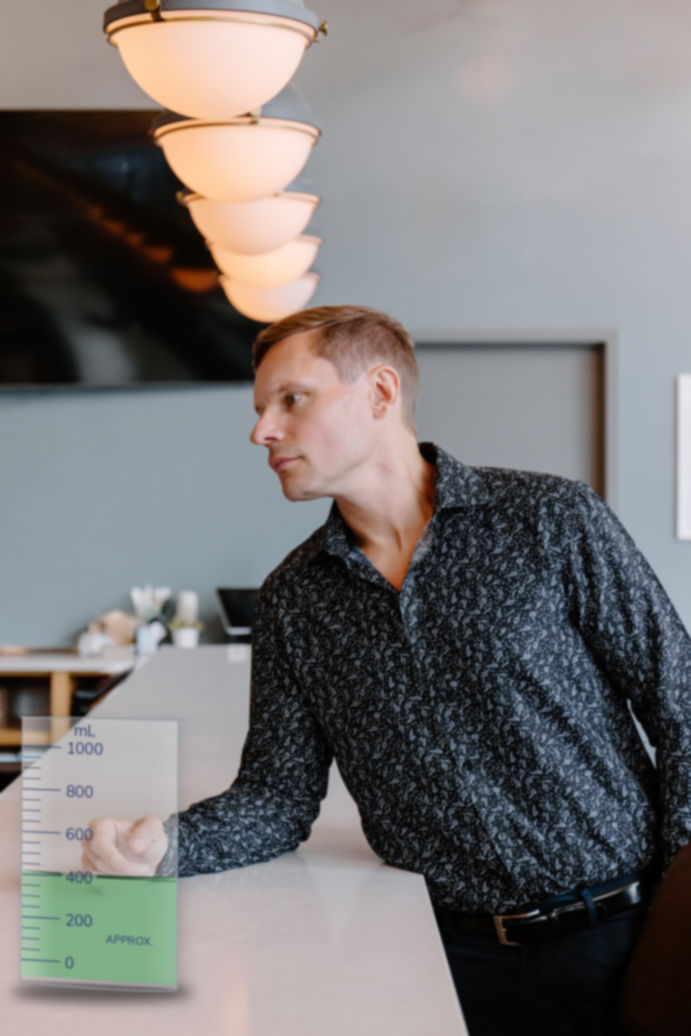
400 mL
